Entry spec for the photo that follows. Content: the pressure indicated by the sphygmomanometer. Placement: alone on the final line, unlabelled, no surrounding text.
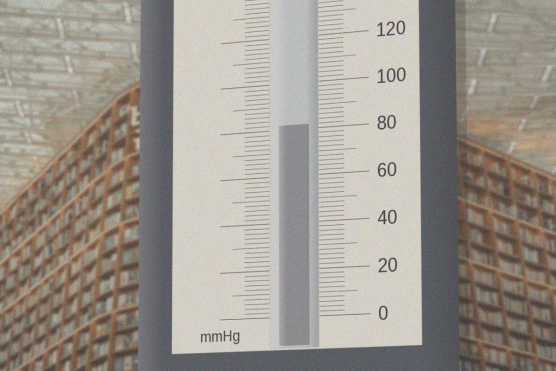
82 mmHg
